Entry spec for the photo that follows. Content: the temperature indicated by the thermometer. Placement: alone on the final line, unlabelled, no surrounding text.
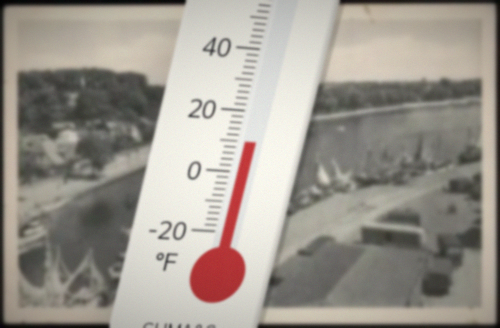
10 °F
